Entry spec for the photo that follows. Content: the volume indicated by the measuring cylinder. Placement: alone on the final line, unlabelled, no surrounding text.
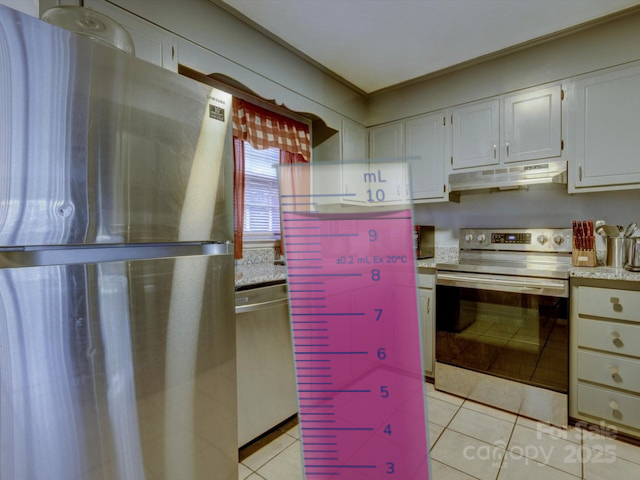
9.4 mL
